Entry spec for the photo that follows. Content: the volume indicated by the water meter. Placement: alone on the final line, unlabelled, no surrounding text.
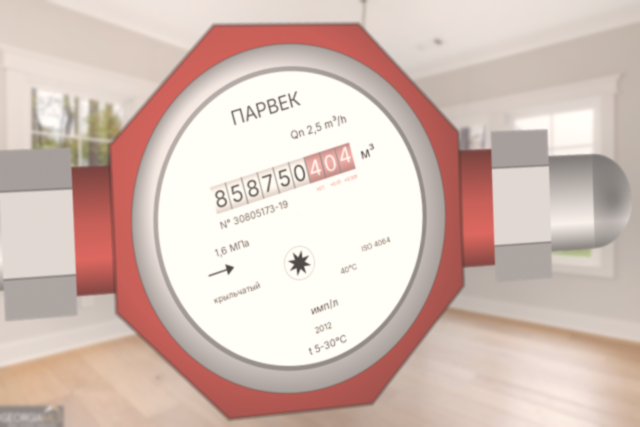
858750.404 m³
